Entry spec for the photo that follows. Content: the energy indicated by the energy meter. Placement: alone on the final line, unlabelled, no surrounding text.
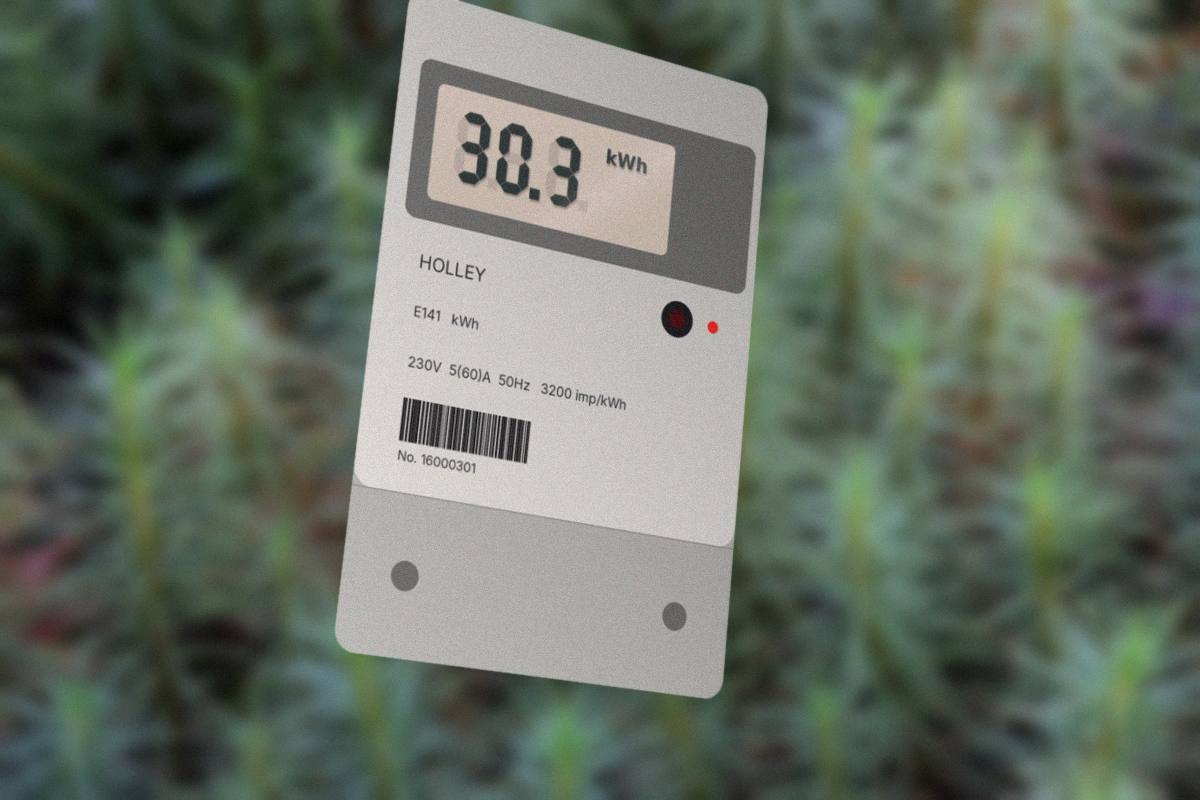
30.3 kWh
